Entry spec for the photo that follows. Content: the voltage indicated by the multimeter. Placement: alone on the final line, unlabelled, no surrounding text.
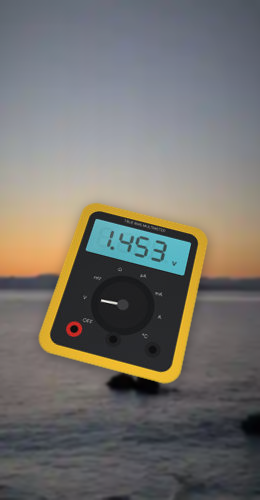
1.453 V
